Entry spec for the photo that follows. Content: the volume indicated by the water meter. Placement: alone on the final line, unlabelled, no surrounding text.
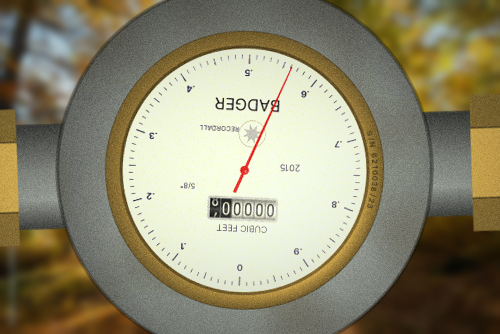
7.56 ft³
